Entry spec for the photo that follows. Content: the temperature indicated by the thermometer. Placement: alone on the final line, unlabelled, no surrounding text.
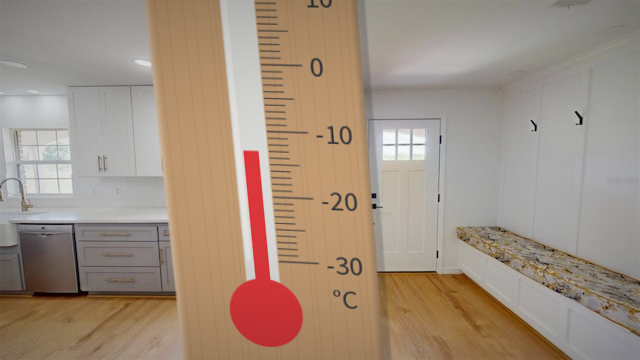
-13 °C
